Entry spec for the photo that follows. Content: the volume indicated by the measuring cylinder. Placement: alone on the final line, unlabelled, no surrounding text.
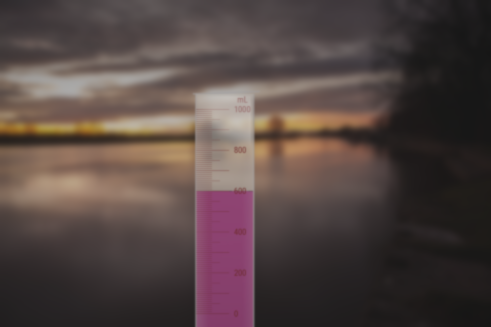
600 mL
